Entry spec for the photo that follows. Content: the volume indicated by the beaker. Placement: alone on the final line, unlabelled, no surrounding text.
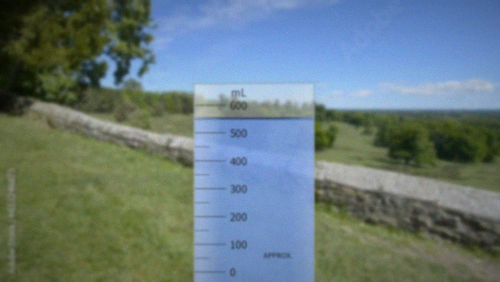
550 mL
